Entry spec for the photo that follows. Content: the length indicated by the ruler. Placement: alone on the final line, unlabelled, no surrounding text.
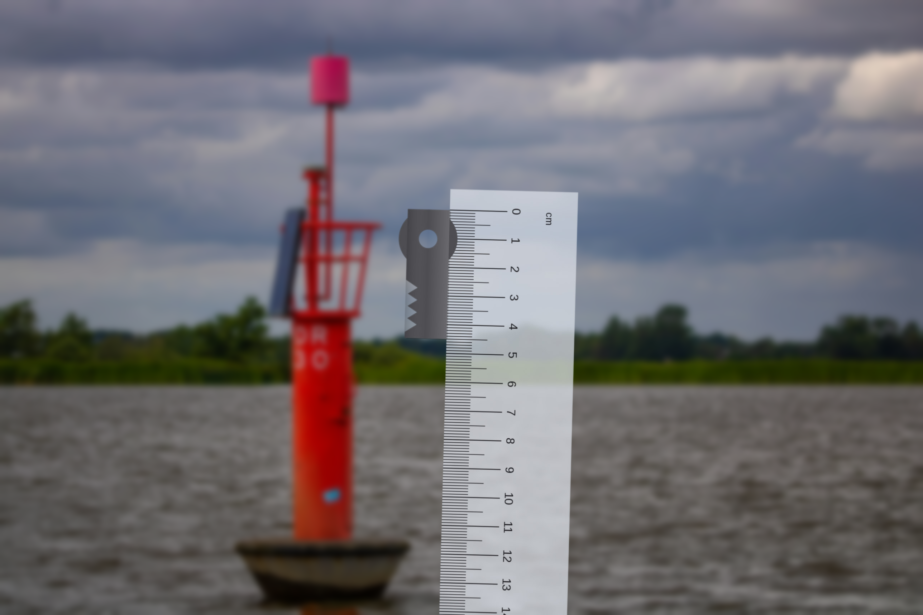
4.5 cm
